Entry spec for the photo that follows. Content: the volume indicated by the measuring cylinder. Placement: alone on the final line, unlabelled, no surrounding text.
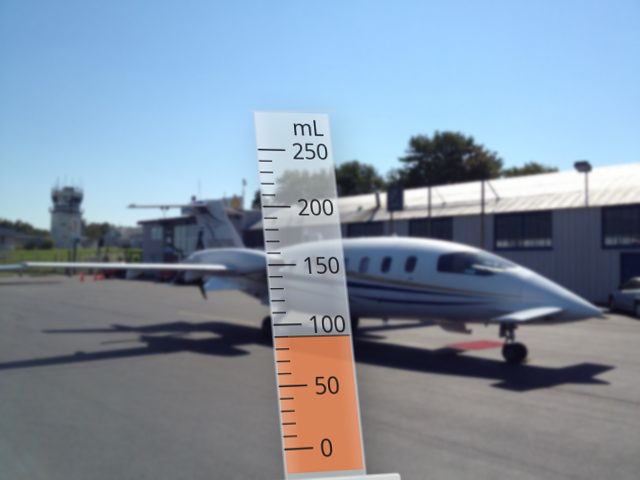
90 mL
